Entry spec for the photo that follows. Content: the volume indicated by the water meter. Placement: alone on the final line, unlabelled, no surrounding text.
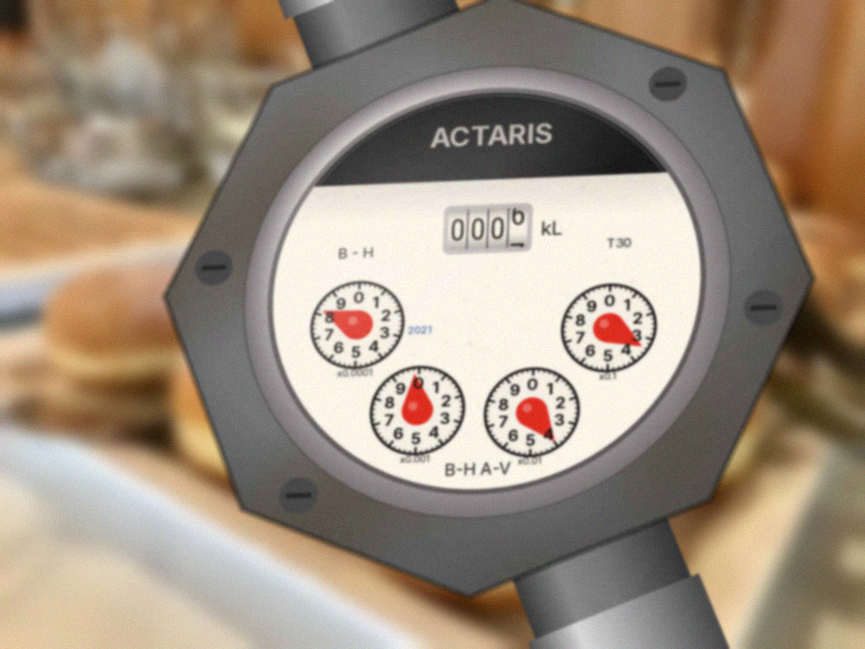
6.3398 kL
